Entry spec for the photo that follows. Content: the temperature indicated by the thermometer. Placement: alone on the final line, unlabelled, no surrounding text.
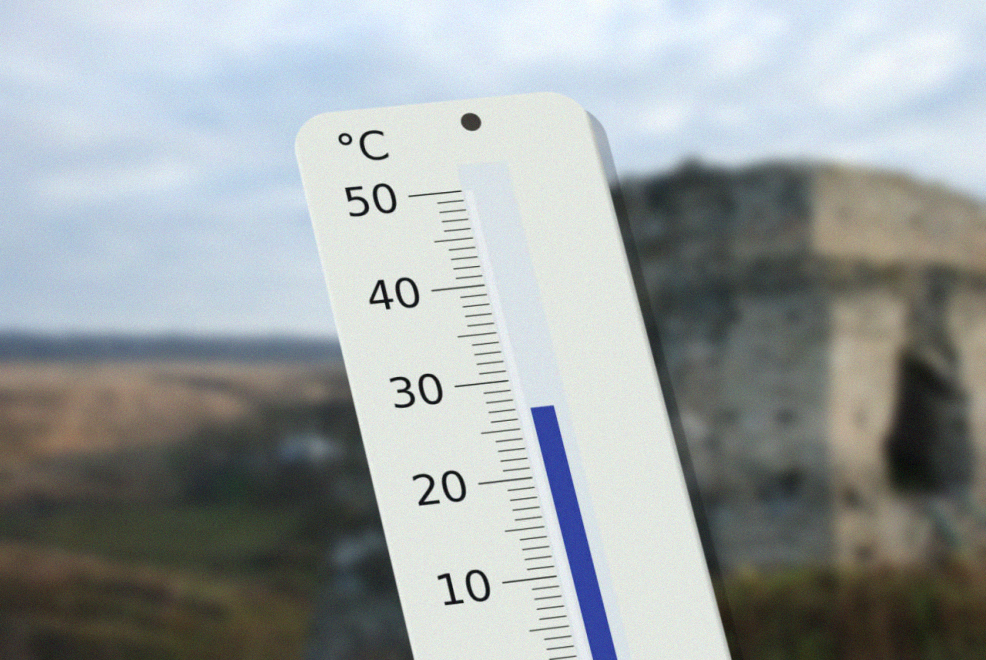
27 °C
